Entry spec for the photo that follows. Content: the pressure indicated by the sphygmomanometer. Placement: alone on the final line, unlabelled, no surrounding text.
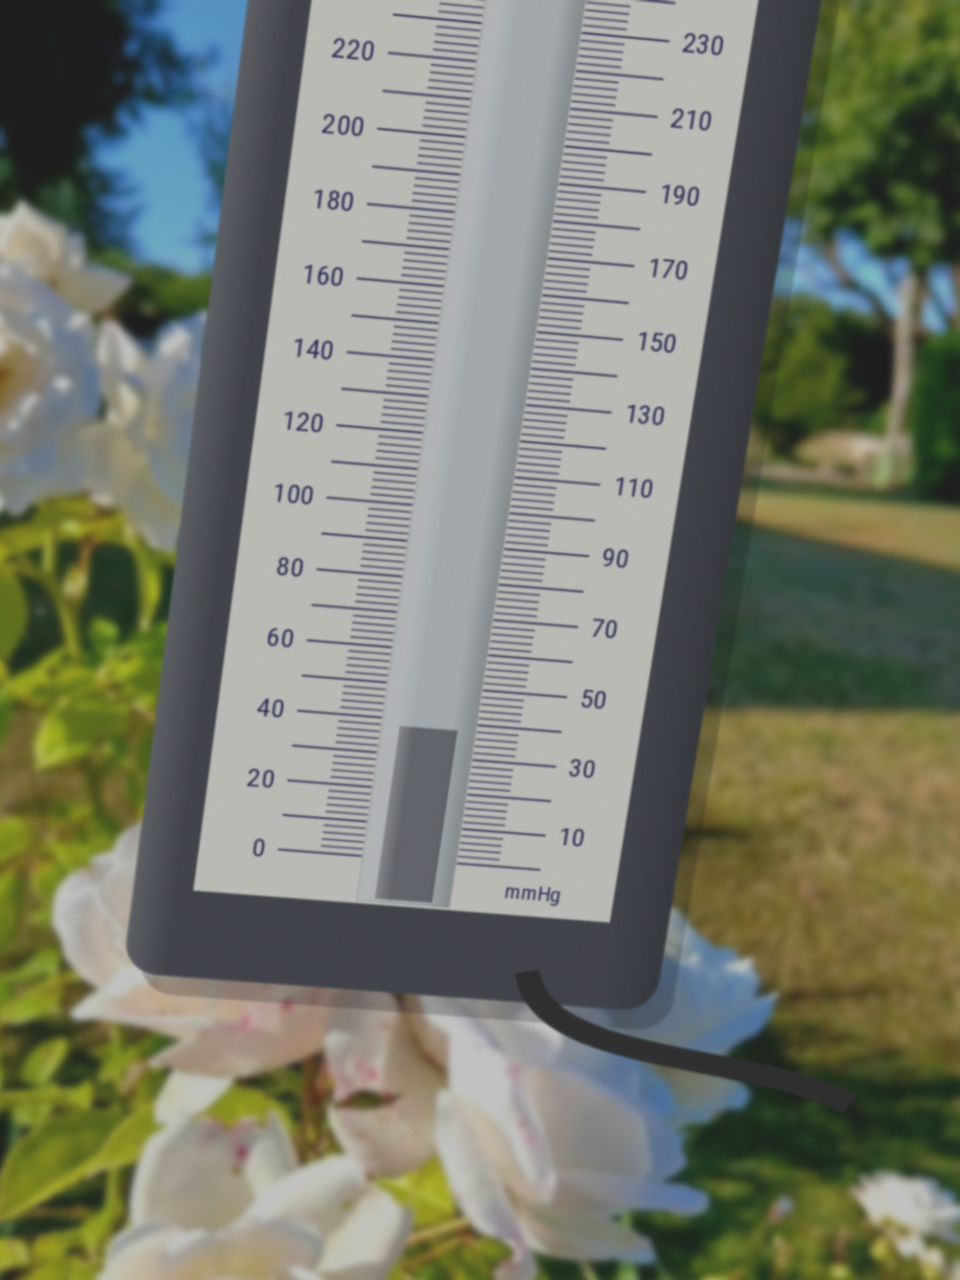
38 mmHg
